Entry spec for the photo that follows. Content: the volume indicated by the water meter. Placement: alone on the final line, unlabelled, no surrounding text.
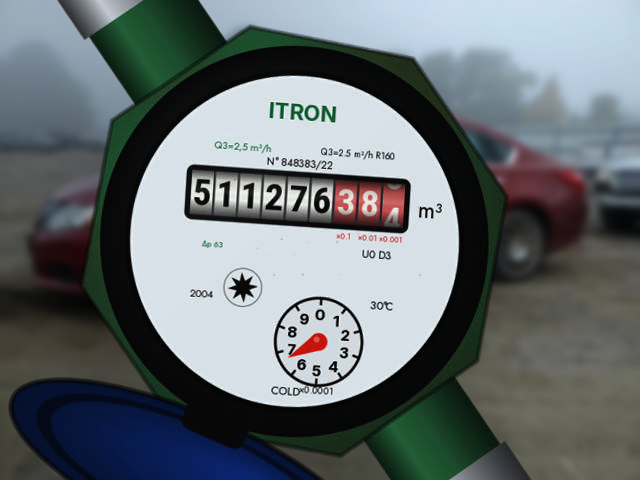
511276.3836 m³
